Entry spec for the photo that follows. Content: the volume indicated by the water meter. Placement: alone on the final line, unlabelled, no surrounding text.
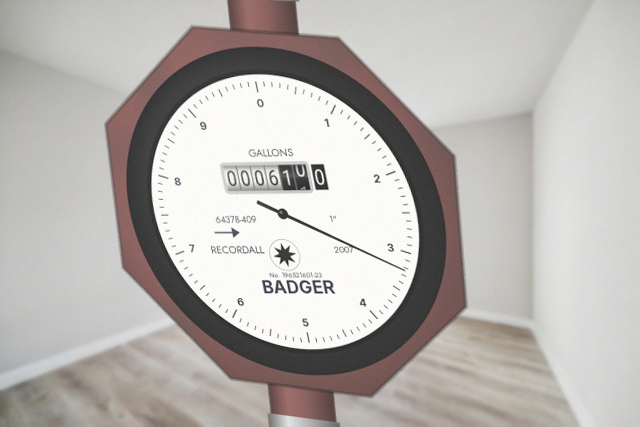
6103.2 gal
